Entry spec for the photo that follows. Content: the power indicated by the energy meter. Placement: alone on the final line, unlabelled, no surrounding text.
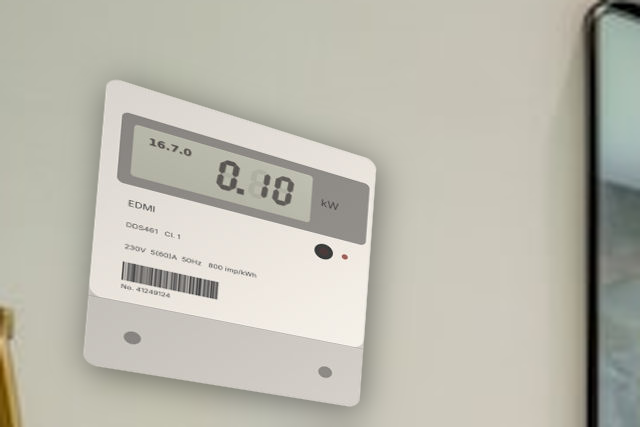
0.10 kW
